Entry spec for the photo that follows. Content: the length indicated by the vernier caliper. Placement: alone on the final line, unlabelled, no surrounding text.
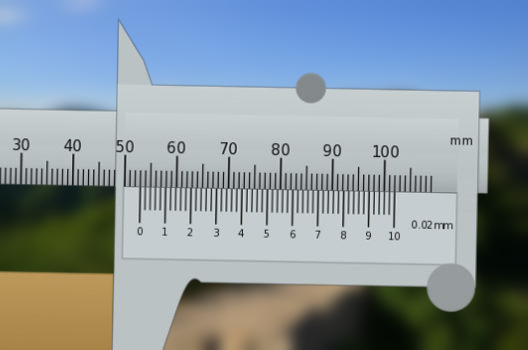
53.0 mm
